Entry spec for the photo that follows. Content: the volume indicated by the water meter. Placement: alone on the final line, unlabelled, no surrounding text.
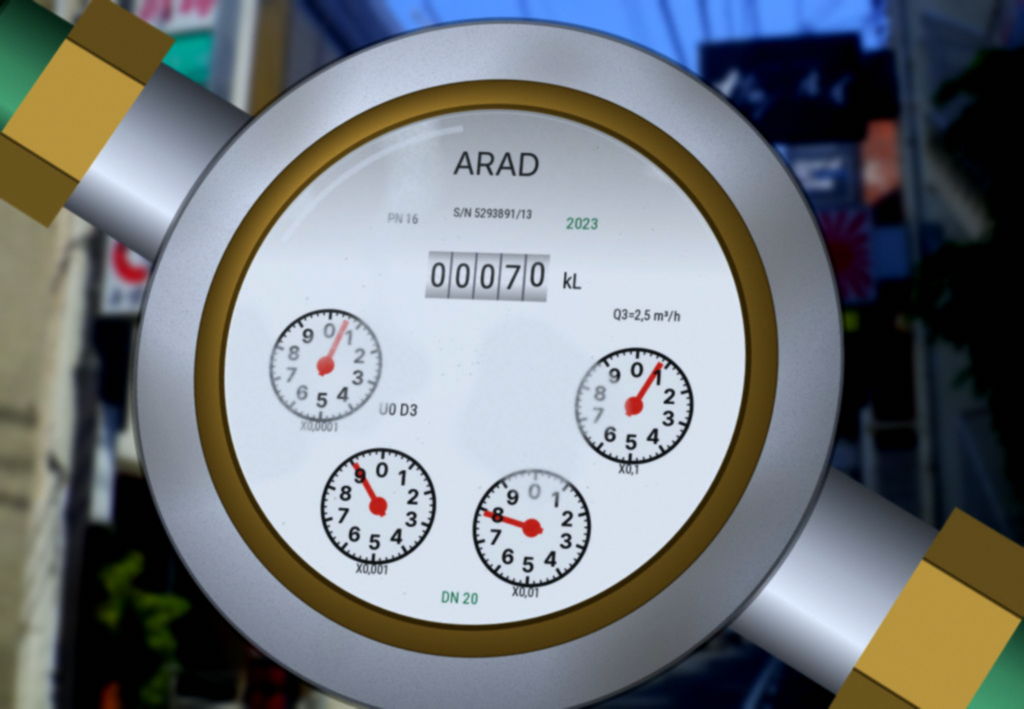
70.0790 kL
